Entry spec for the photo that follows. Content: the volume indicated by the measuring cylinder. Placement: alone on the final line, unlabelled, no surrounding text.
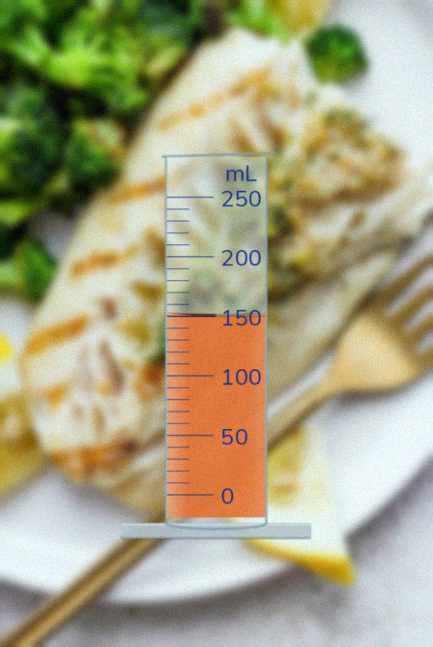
150 mL
